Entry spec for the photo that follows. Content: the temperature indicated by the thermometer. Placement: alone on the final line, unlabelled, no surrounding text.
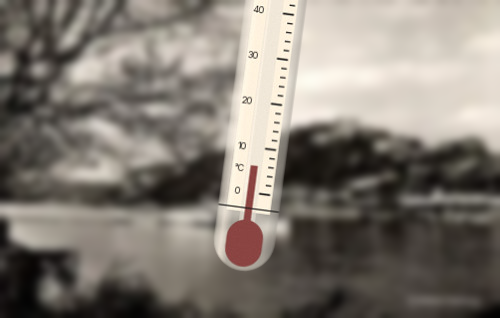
6 °C
